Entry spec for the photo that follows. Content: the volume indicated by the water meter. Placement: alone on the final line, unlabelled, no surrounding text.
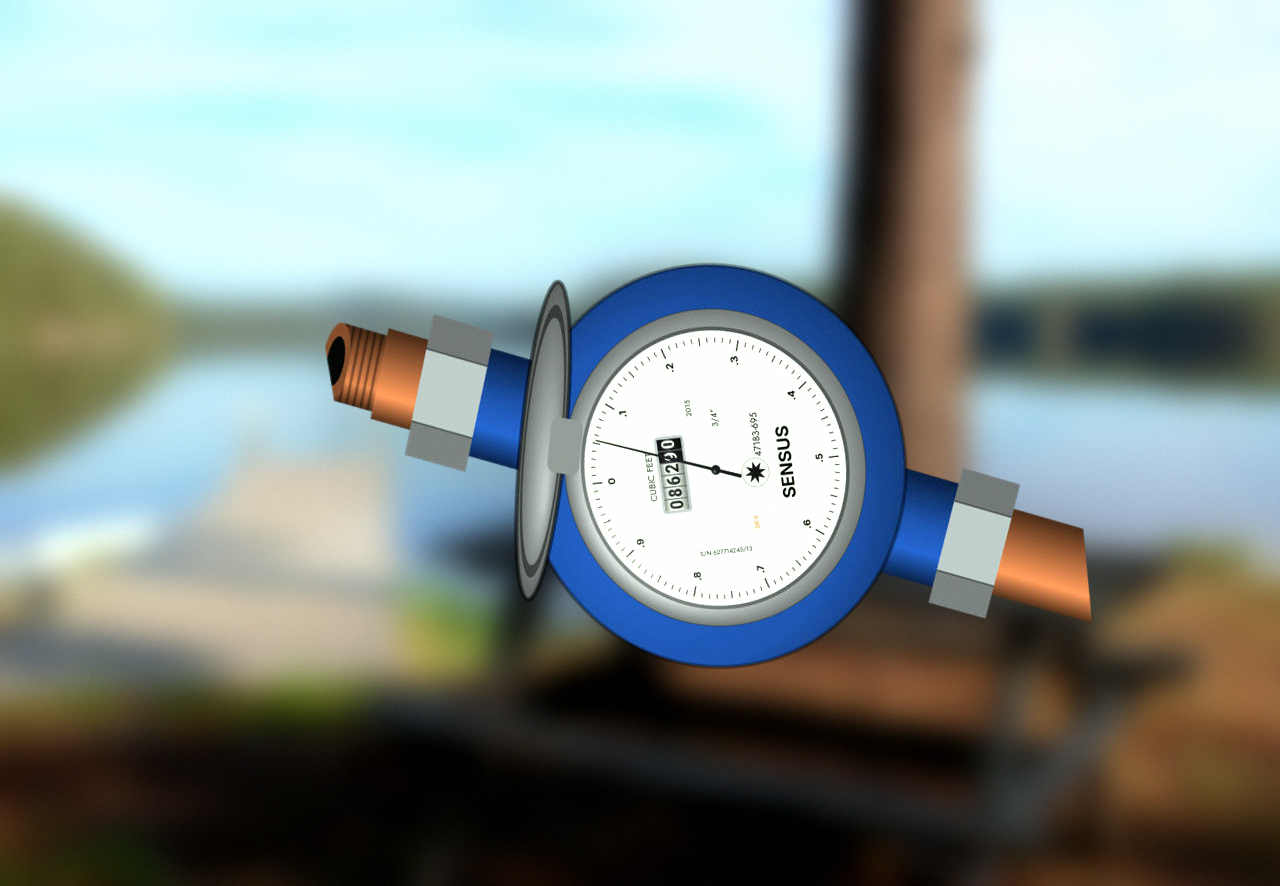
86290.05 ft³
